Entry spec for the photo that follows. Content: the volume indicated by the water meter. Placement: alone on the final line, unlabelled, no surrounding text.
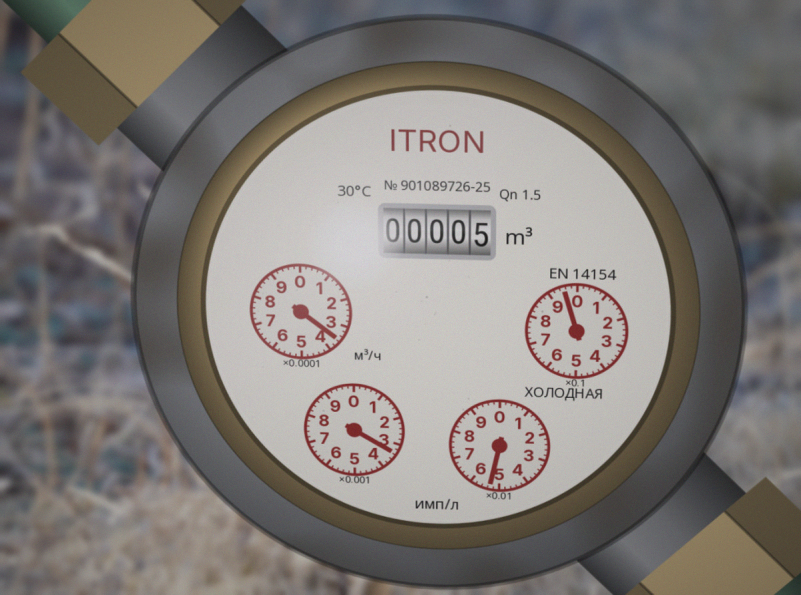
4.9533 m³
